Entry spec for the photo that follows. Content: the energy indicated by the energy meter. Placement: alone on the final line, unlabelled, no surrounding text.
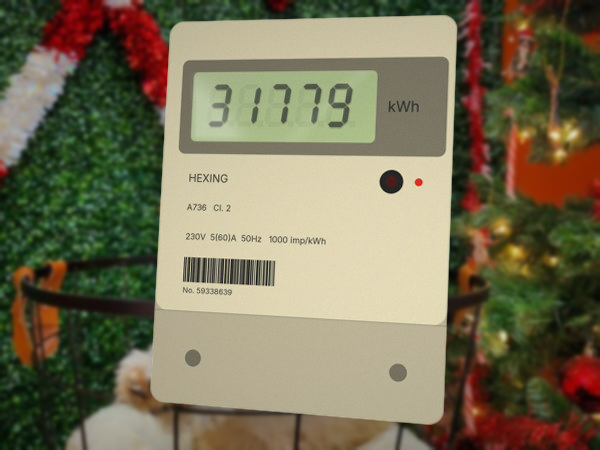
31779 kWh
